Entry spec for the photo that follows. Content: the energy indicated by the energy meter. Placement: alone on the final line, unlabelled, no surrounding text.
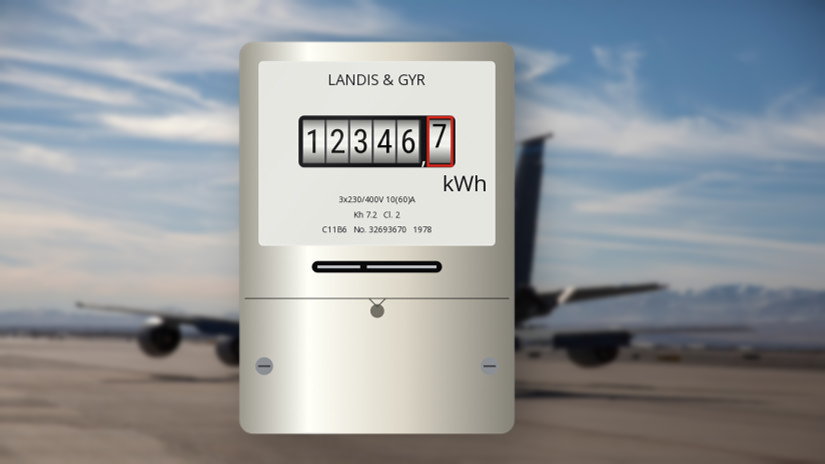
12346.7 kWh
